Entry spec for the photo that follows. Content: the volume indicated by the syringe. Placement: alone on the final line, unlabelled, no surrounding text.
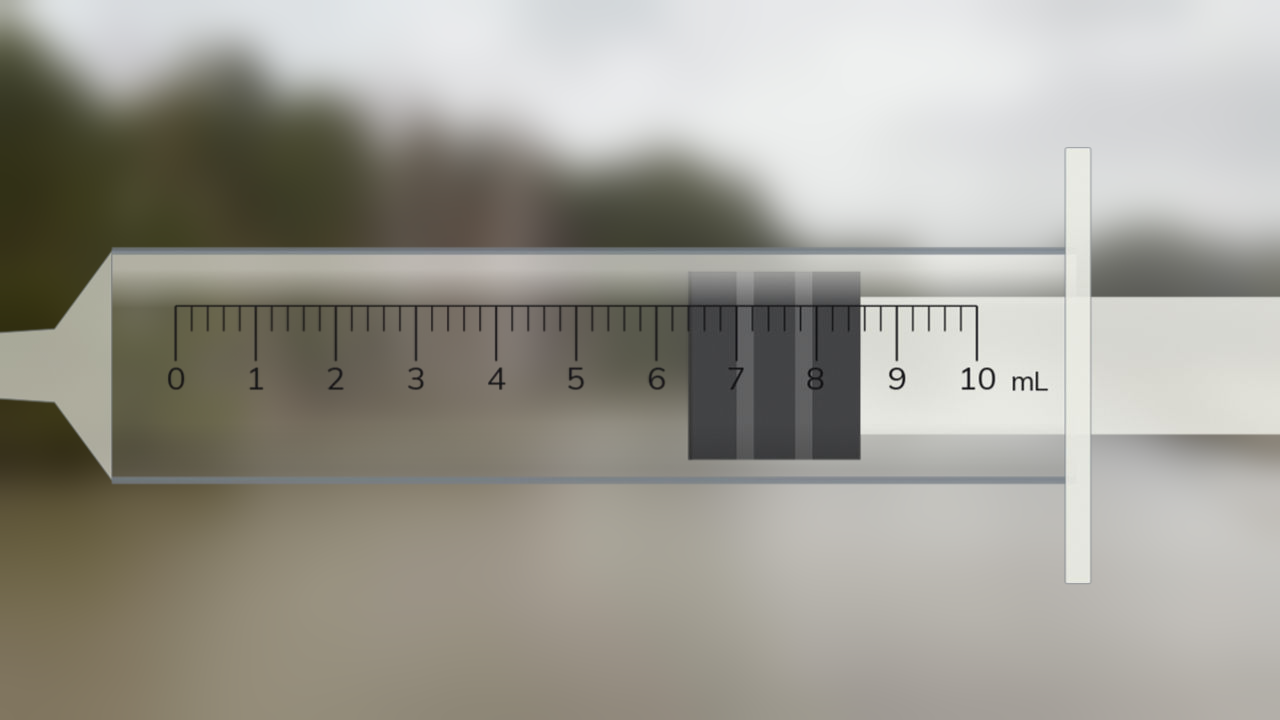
6.4 mL
